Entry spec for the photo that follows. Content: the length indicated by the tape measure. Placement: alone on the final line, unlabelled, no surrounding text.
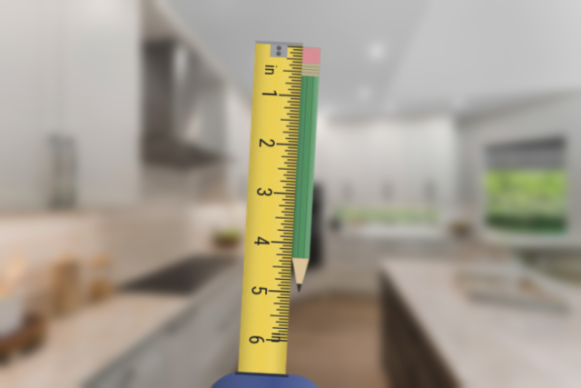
5 in
